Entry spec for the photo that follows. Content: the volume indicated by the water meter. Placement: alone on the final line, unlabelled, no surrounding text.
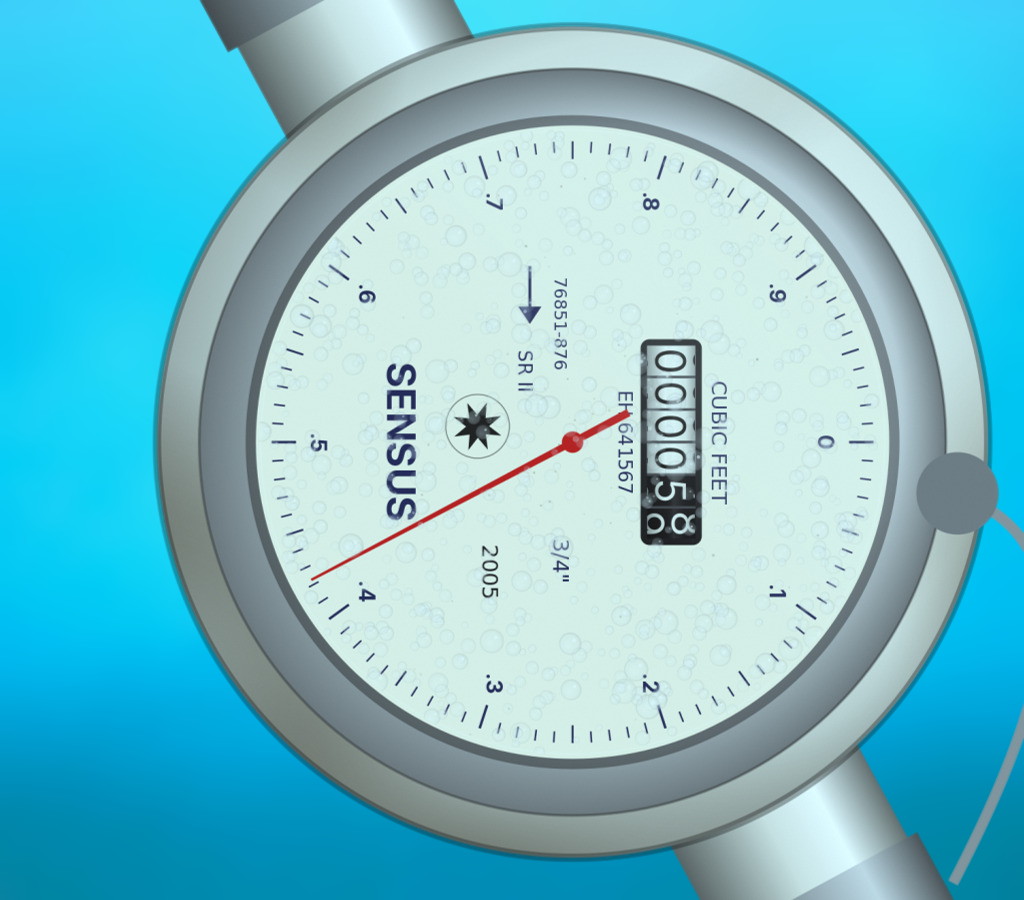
58.42 ft³
